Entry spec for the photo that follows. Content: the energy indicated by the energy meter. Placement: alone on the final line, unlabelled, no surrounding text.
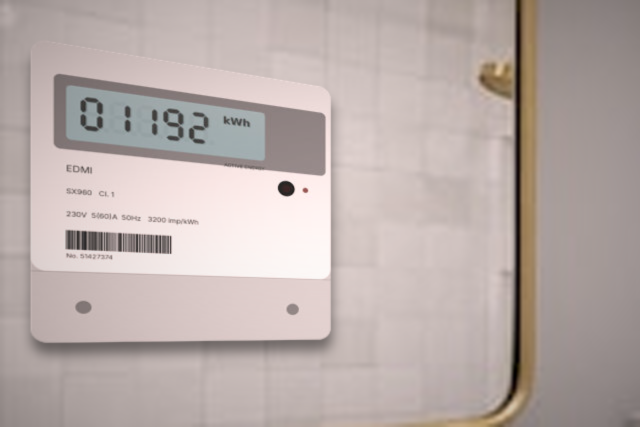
1192 kWh
